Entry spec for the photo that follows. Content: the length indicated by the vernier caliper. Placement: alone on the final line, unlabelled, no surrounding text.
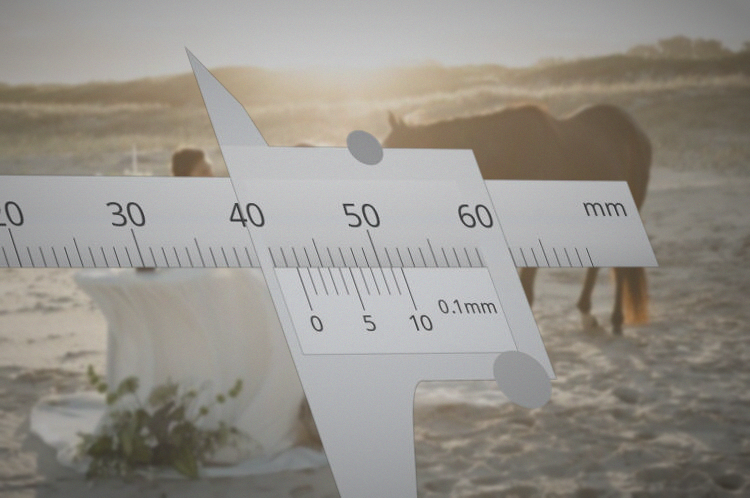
42.8 mm
